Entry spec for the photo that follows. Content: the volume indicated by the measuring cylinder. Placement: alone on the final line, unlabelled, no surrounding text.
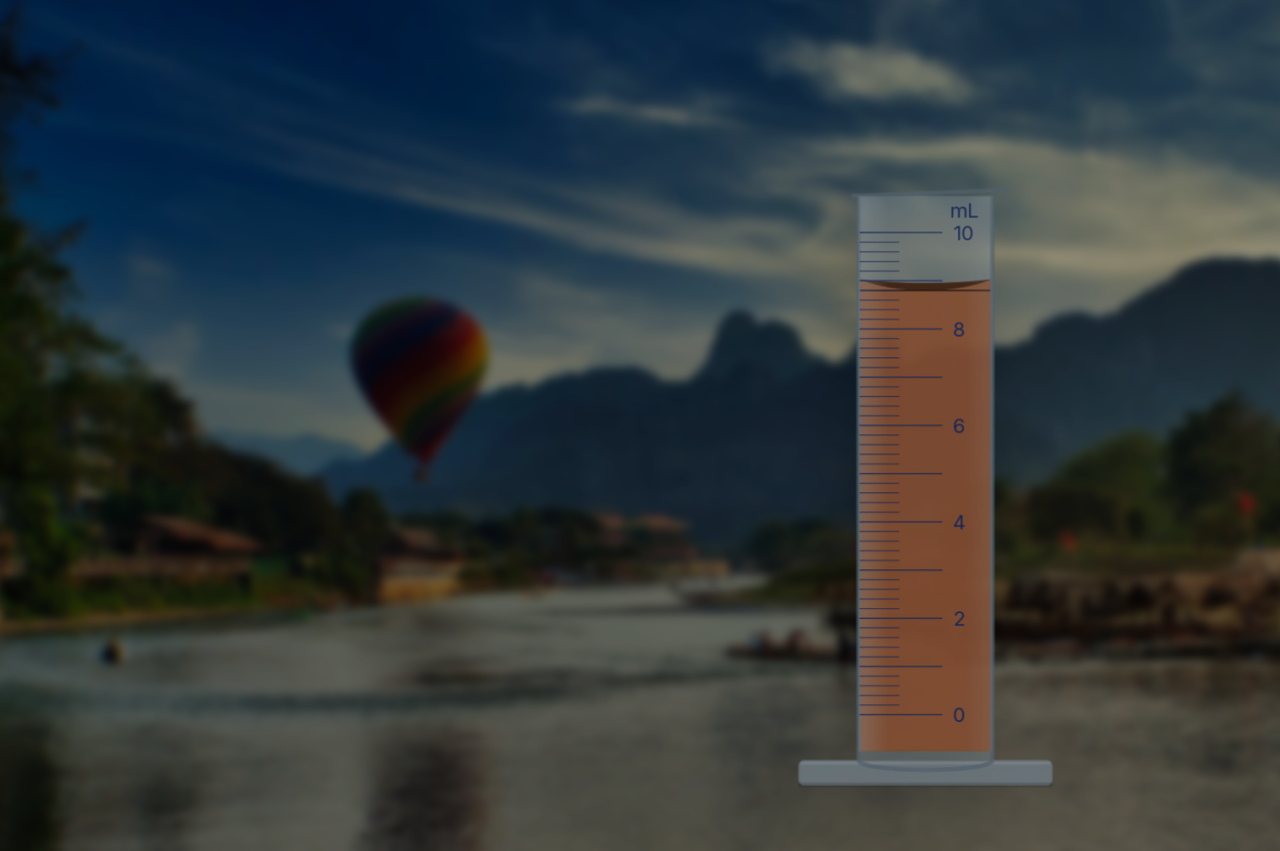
8.8 mL
